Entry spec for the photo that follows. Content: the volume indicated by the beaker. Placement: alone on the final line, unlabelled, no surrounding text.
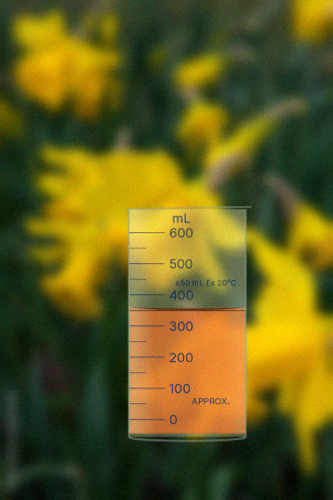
350 mL
